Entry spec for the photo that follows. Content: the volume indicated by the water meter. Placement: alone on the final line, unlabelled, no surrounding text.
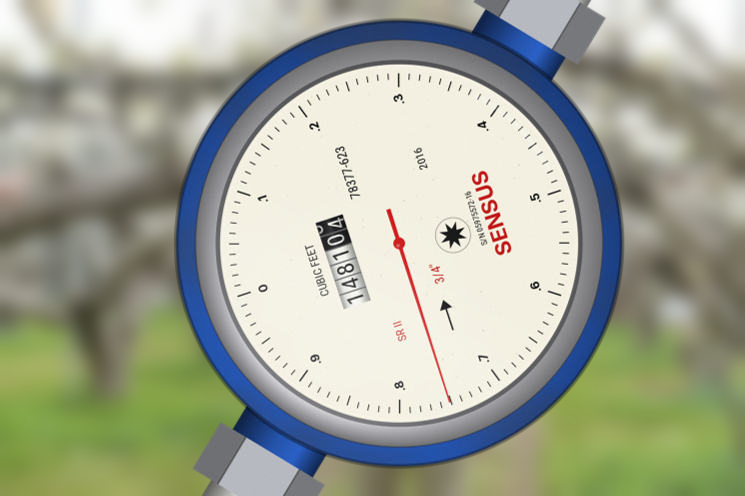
148103.75 ft³
